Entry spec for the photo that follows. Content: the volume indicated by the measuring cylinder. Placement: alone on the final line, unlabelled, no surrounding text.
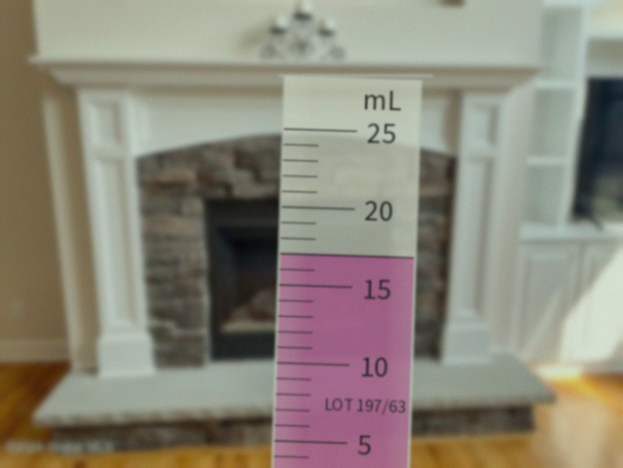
17 mL
